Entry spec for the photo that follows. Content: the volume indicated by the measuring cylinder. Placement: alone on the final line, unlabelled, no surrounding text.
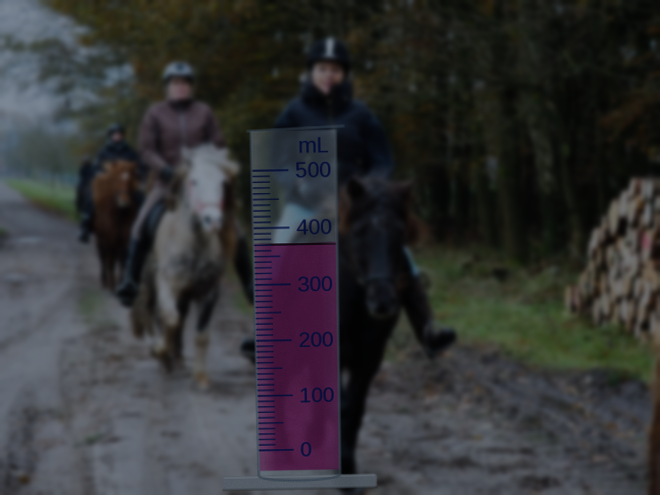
370 mL
